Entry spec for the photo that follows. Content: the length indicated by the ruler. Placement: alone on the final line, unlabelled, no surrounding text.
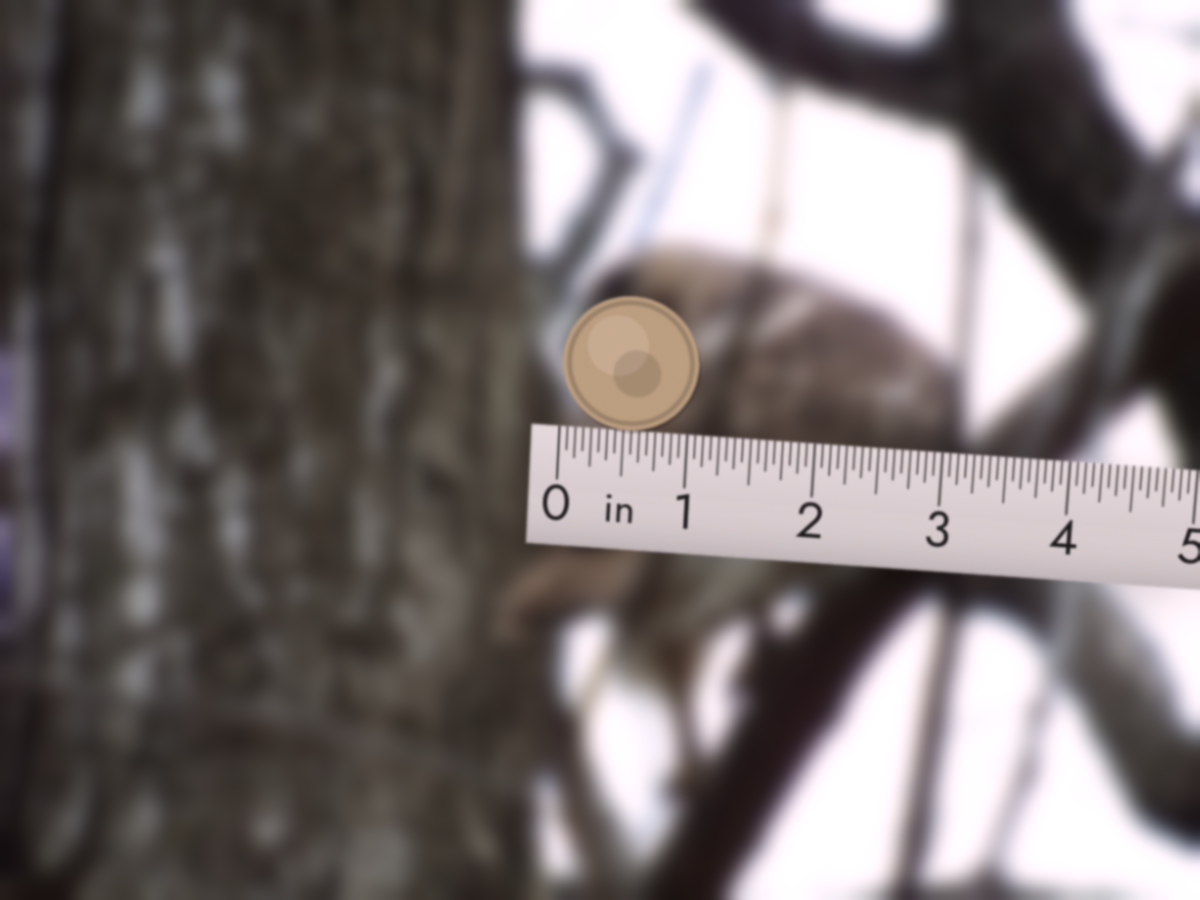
1.0625 in
